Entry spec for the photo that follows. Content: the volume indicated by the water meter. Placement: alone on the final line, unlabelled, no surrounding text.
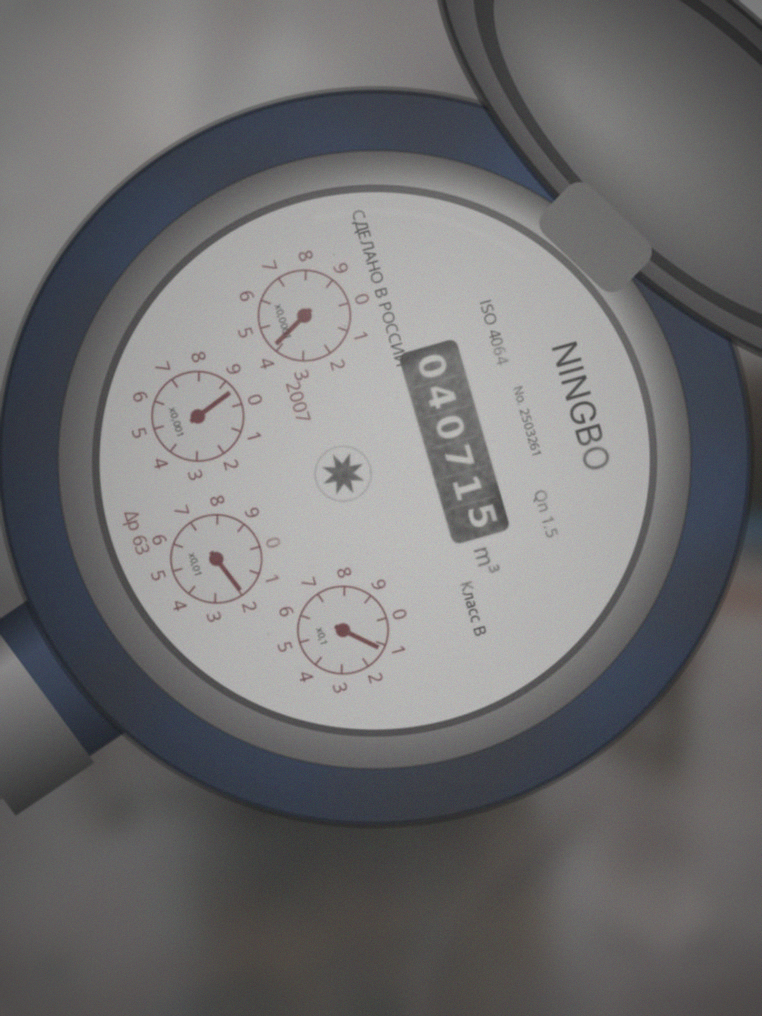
40715.1194 m³
